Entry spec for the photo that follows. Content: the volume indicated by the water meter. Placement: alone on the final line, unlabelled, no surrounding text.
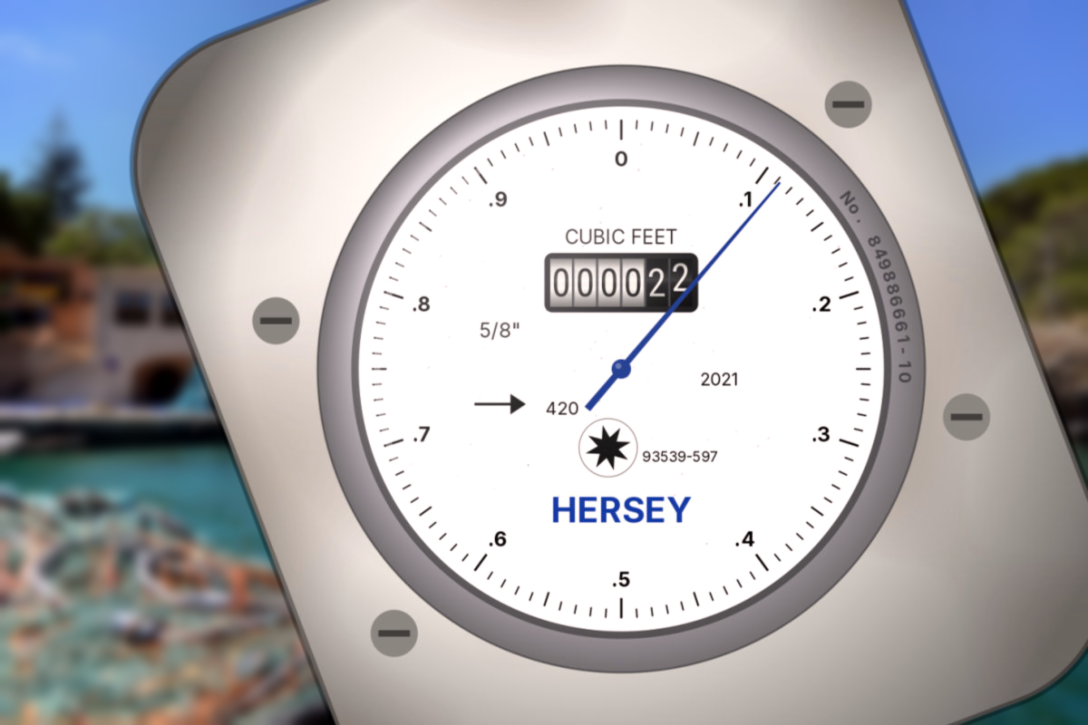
22.11 ft³
